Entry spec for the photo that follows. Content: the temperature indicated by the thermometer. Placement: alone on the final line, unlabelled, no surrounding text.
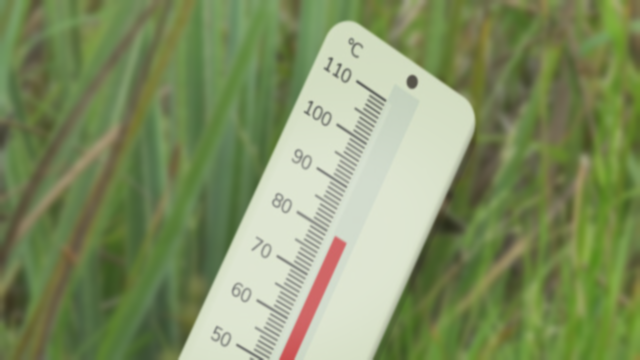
80 °C
